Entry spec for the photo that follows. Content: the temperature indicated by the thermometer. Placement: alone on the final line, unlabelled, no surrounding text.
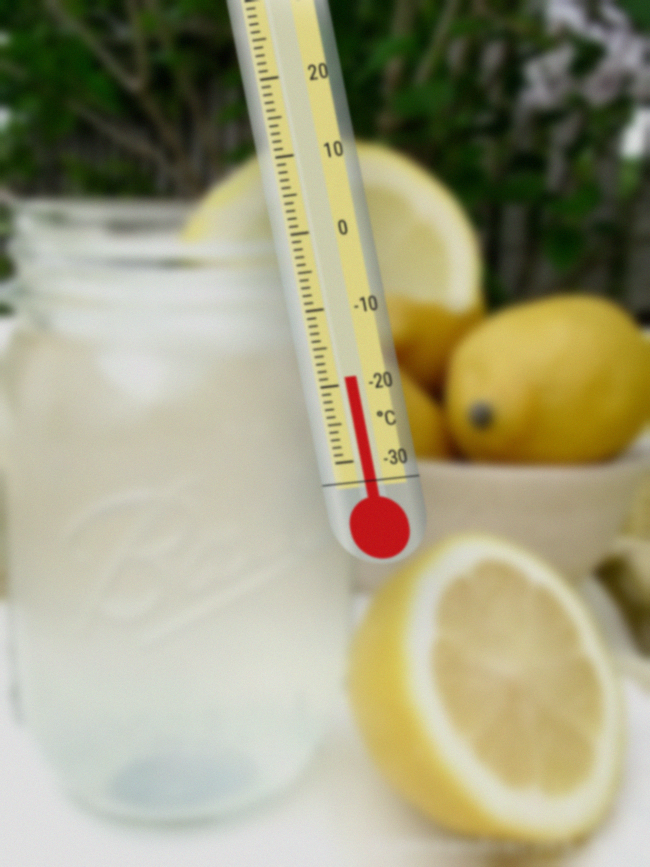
-19 °C
